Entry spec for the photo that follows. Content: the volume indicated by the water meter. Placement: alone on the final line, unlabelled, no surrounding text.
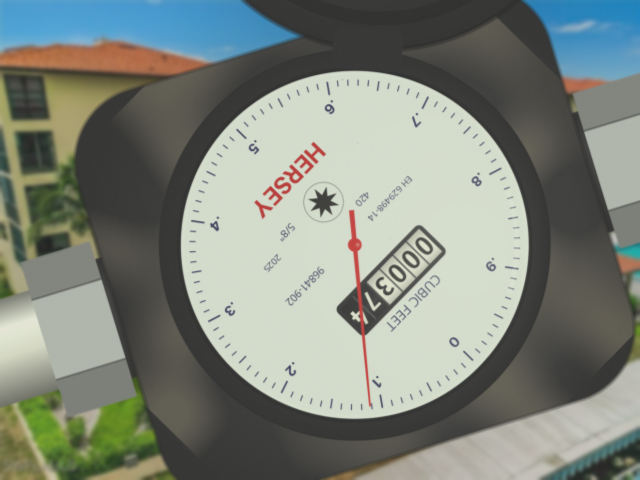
374.11 ft³
